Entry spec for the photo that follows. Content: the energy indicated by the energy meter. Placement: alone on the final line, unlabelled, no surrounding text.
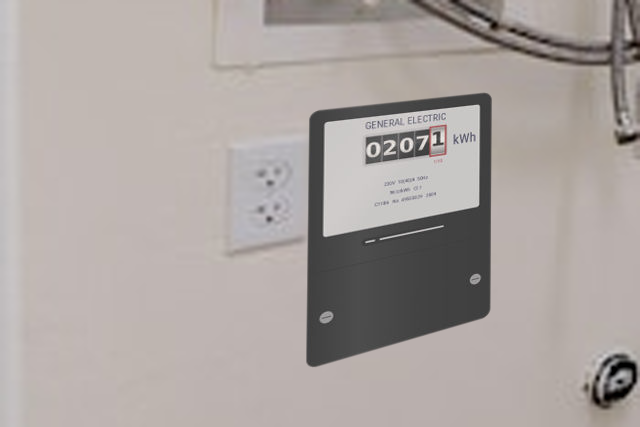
207.1 kWh
